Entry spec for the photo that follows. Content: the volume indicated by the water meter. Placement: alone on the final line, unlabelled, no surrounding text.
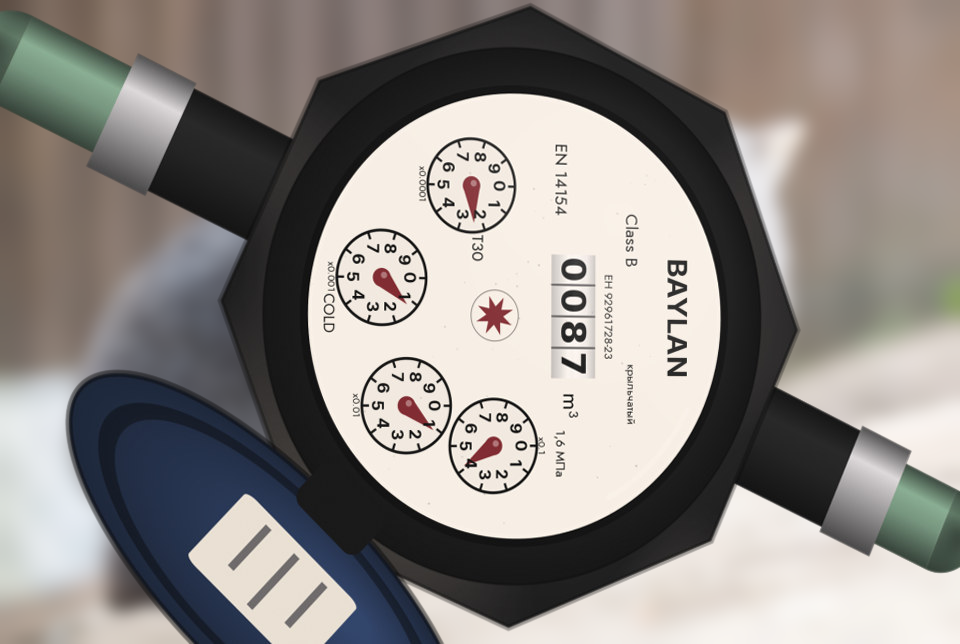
87.4112 m³
